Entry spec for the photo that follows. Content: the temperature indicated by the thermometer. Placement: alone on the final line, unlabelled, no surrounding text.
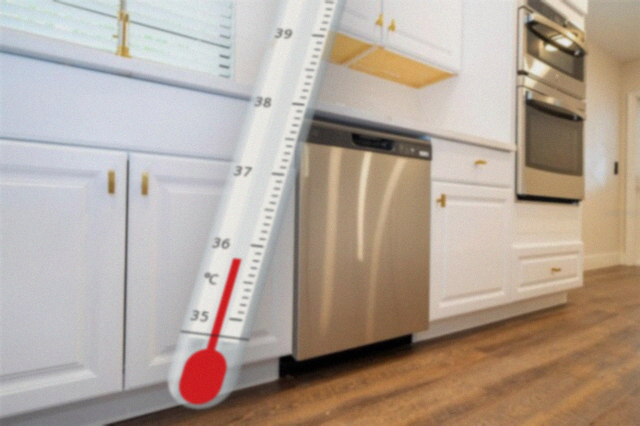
35.8 °C
